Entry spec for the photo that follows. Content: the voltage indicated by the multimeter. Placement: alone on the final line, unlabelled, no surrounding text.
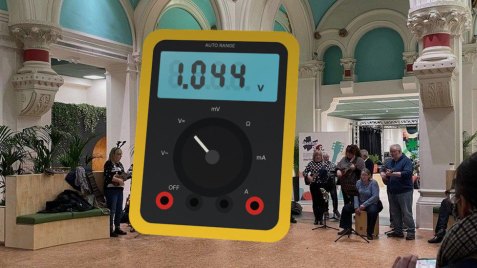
1.044 V
